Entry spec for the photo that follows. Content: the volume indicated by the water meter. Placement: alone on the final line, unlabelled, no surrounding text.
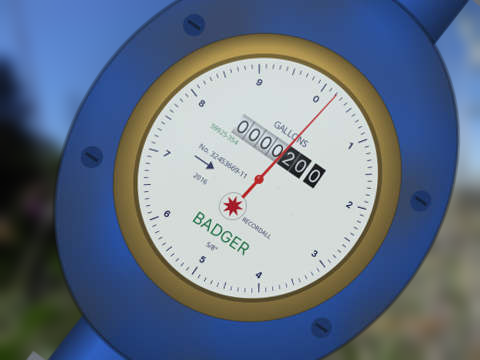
200.2 gal
